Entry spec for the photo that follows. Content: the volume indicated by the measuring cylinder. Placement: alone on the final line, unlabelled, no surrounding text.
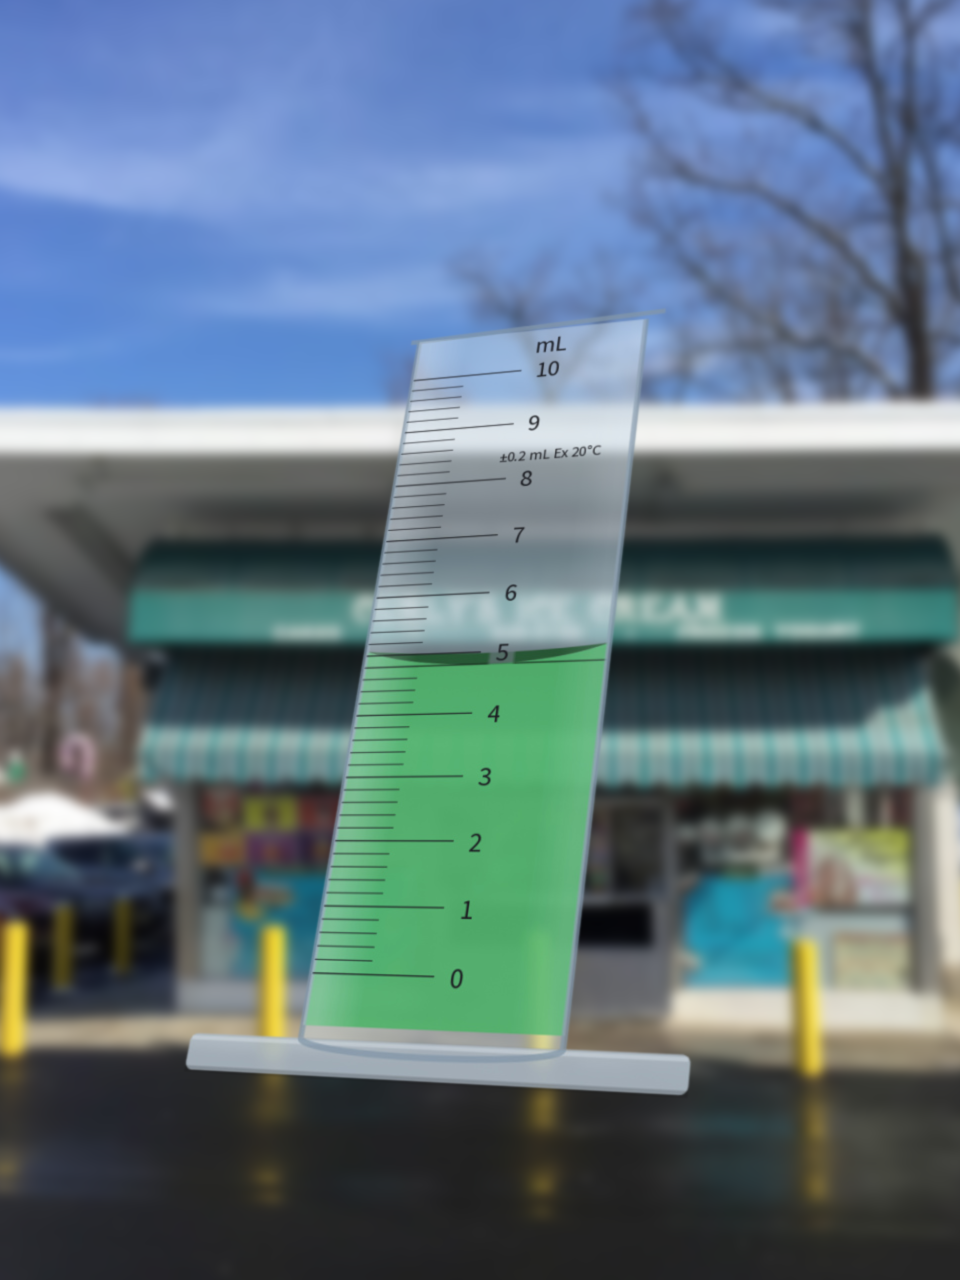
4.8 mL
